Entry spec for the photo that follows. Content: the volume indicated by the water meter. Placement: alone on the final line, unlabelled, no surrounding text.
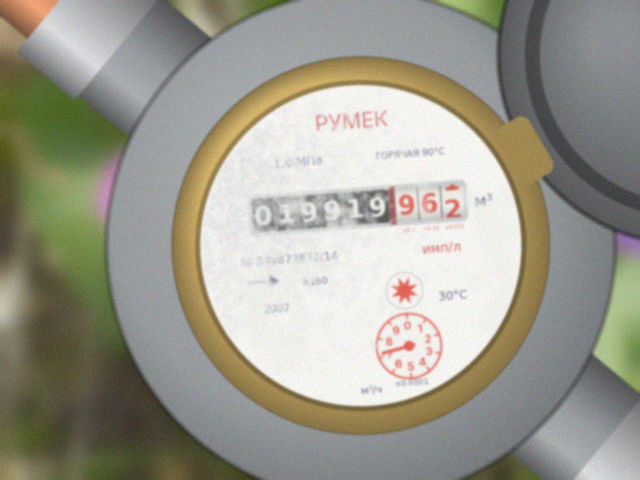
19919.9617 m³
